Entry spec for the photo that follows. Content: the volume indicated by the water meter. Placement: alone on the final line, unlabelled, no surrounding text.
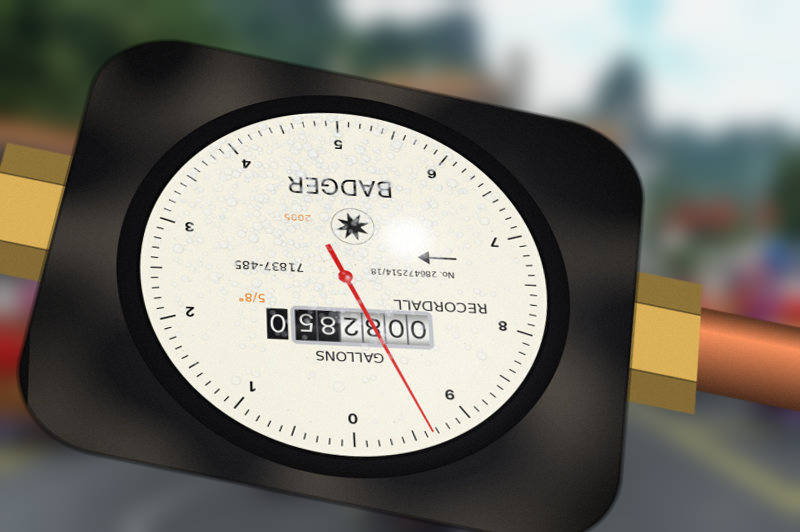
82849.3 gal
